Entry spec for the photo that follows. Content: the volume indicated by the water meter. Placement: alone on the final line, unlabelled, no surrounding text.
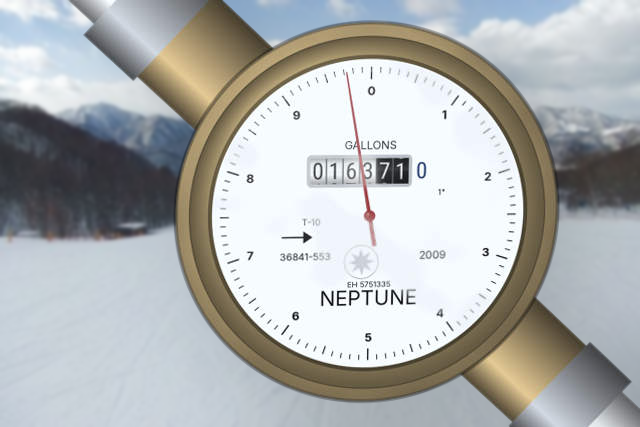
163709.7 gal
